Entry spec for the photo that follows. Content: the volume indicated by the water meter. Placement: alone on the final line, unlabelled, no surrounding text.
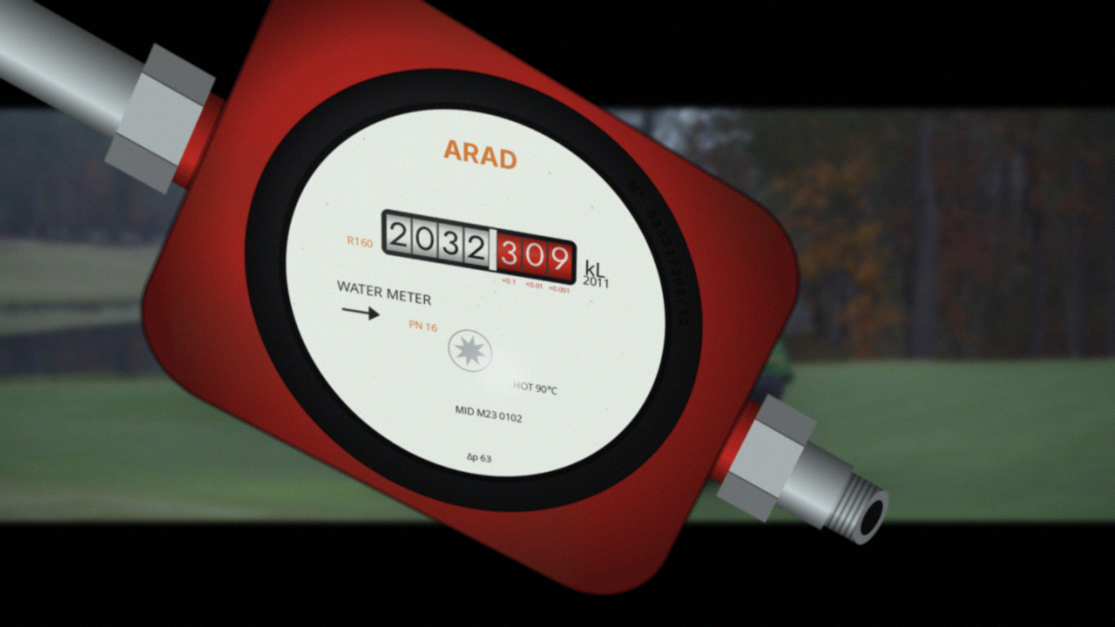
2032.309 kL
